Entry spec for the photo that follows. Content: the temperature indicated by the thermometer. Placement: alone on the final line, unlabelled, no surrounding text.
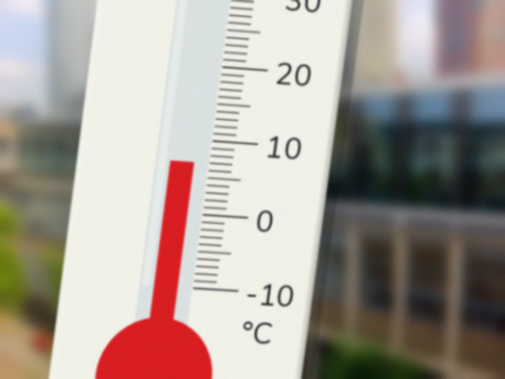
7 °C
